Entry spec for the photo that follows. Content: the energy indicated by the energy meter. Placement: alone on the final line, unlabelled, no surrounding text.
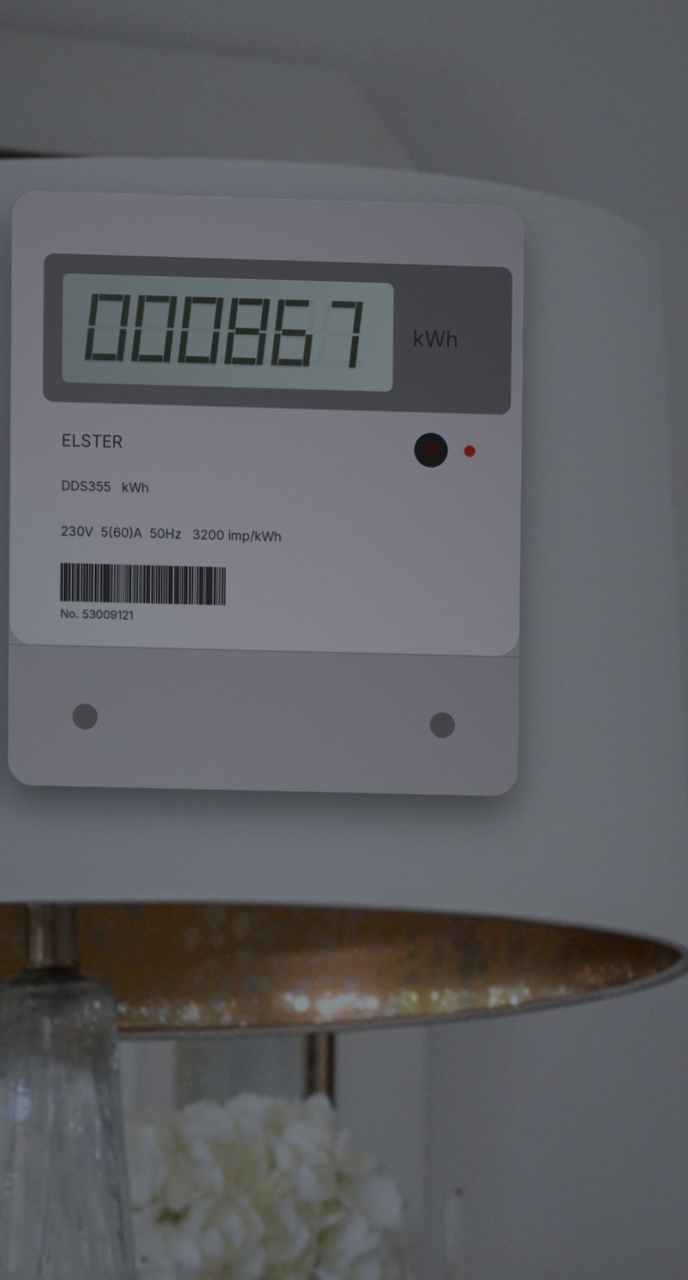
867 kWh
